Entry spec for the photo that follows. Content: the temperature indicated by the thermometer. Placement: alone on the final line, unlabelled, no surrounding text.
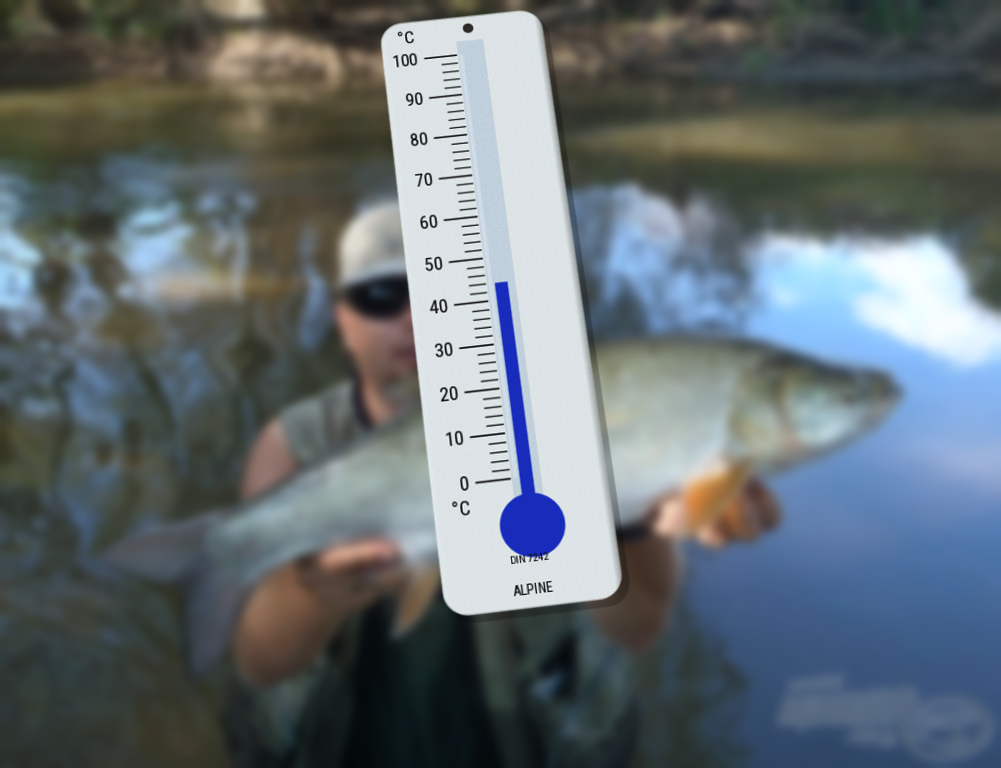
44 °C
